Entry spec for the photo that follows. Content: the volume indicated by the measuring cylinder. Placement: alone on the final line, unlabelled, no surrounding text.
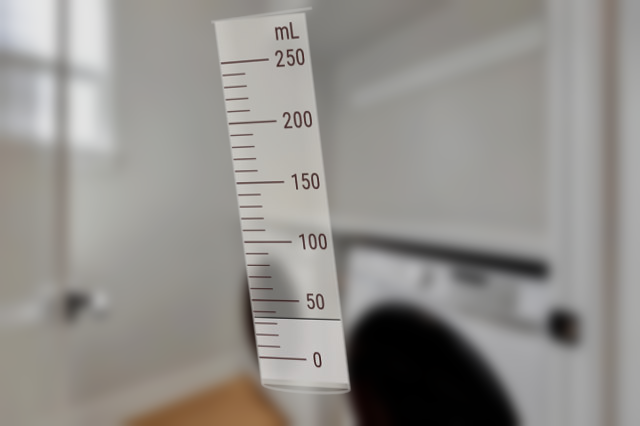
35 mL
